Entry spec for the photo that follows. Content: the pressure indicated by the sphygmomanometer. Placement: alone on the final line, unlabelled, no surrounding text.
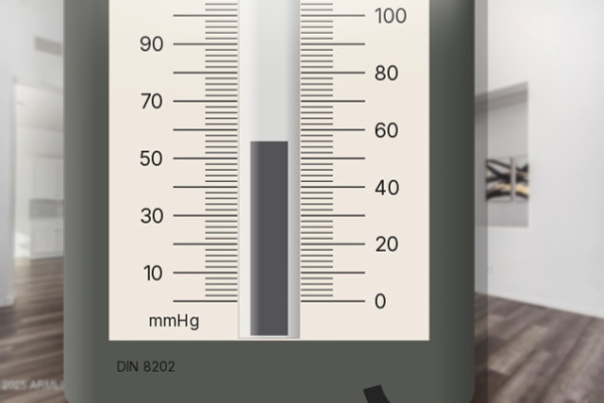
56 mmHg
